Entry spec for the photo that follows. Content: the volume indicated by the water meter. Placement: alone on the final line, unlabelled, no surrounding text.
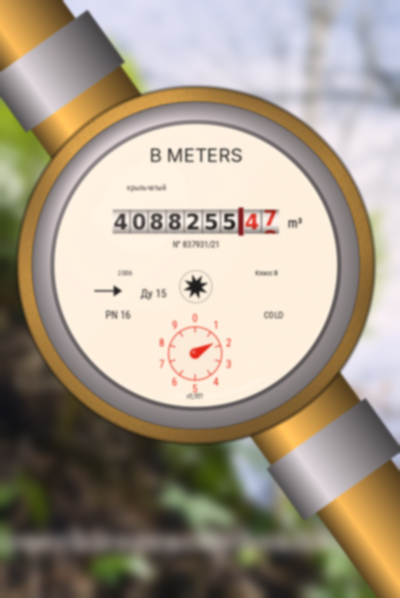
4088255.471 m³
